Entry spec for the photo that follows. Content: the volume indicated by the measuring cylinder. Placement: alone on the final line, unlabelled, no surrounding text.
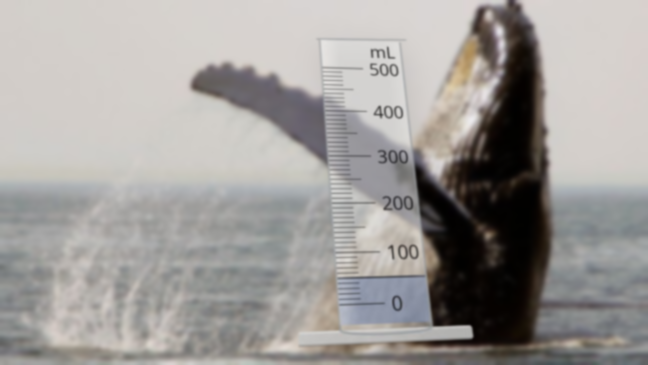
50 mL
